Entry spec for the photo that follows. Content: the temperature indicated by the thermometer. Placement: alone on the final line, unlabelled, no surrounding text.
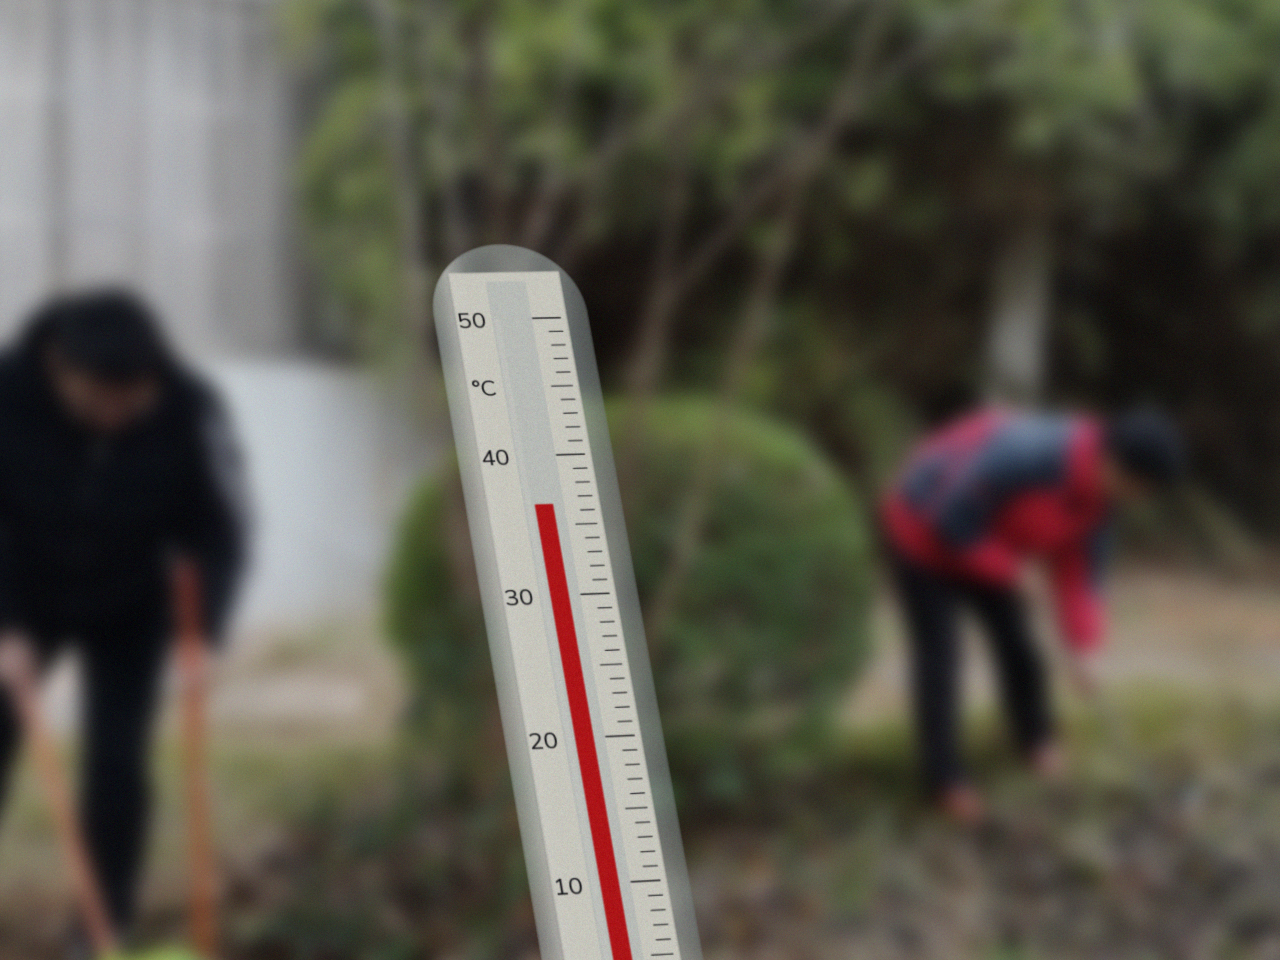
36.5 °C
